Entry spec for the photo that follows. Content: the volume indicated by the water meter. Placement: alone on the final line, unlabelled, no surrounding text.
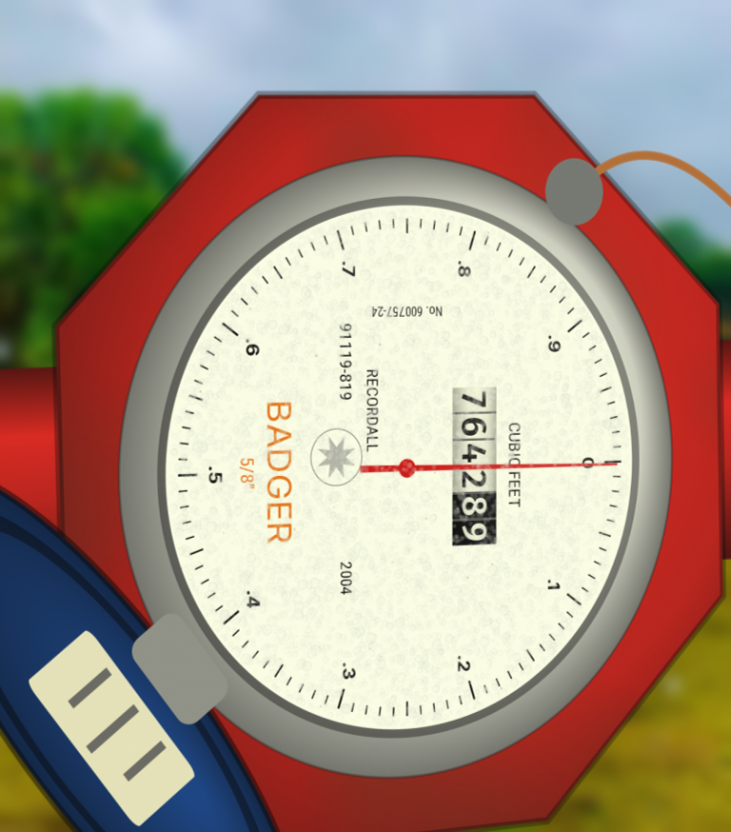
764289.00 ft³
